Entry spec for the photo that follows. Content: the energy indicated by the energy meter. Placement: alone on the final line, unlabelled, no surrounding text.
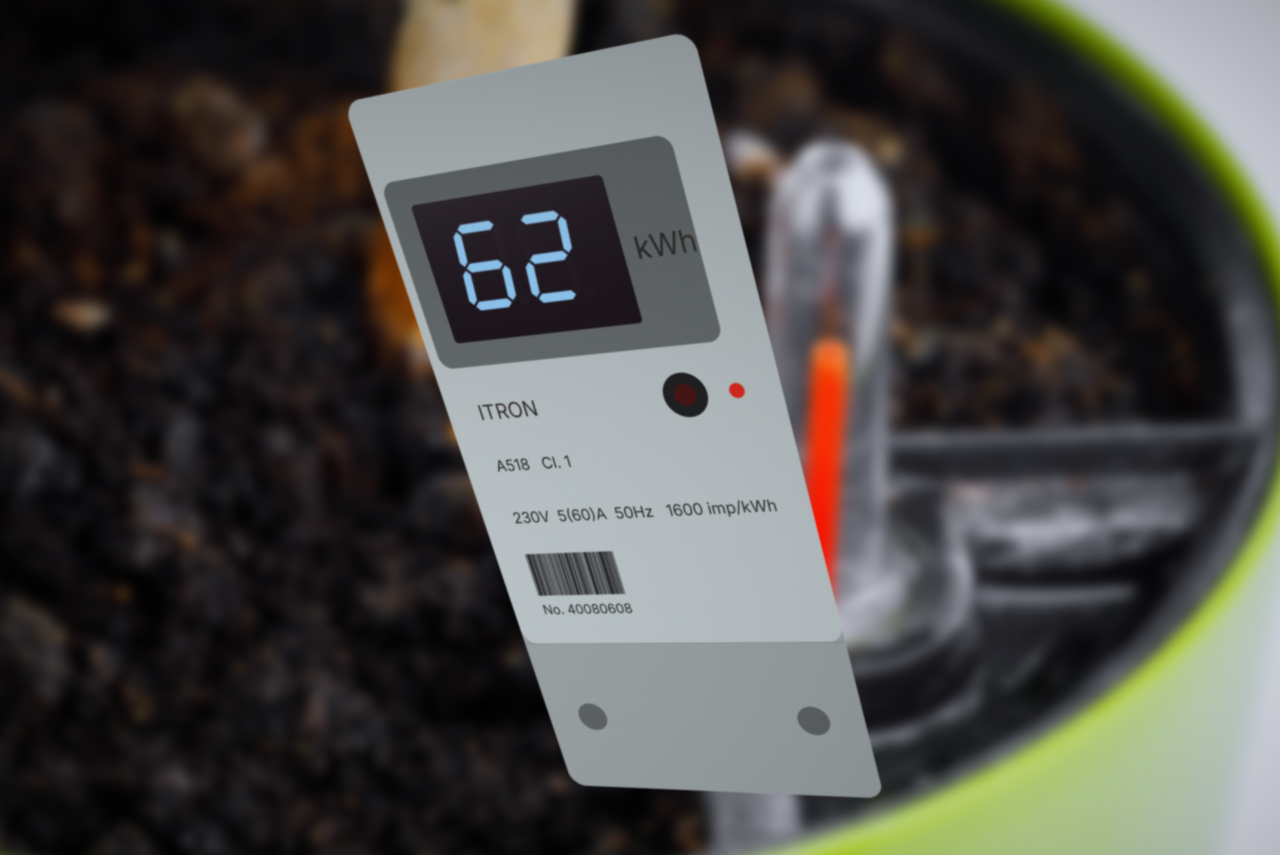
62 kWh
